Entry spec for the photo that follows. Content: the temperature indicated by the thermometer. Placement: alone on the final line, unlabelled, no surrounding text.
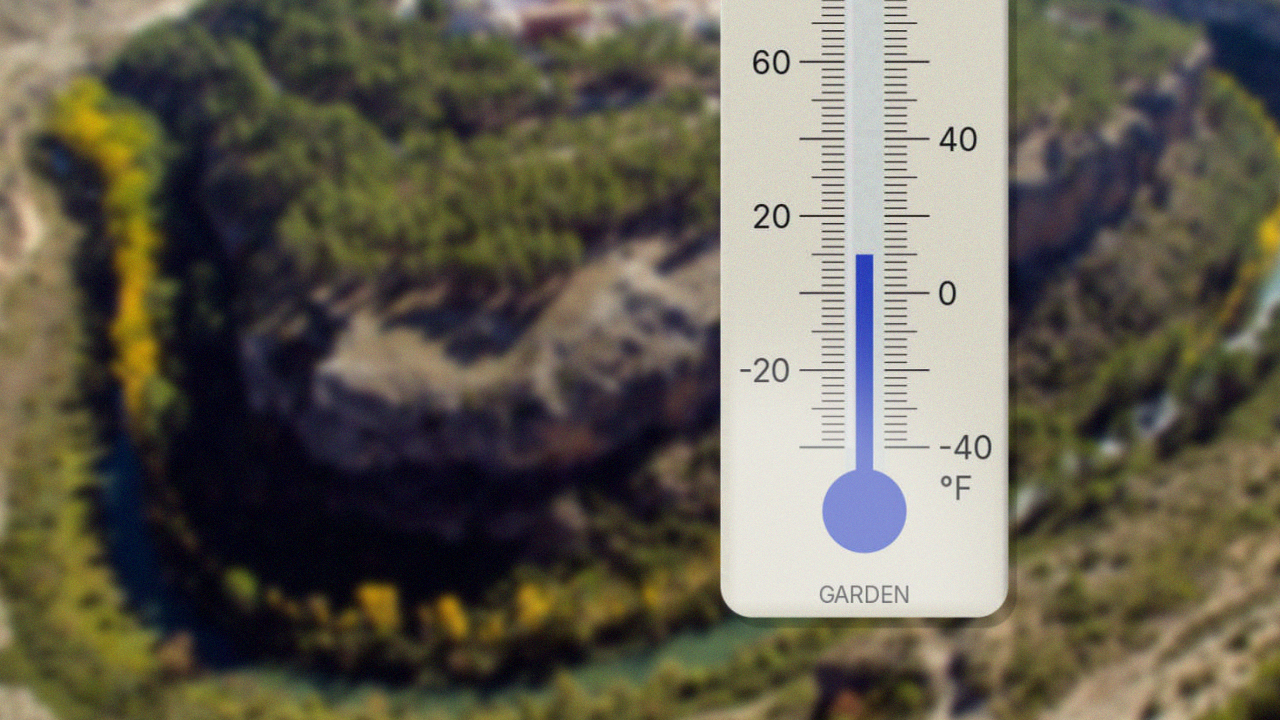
10 °F
